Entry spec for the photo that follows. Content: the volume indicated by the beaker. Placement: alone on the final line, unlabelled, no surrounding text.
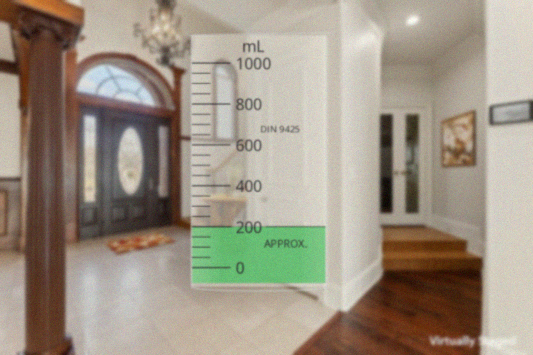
200 mL
